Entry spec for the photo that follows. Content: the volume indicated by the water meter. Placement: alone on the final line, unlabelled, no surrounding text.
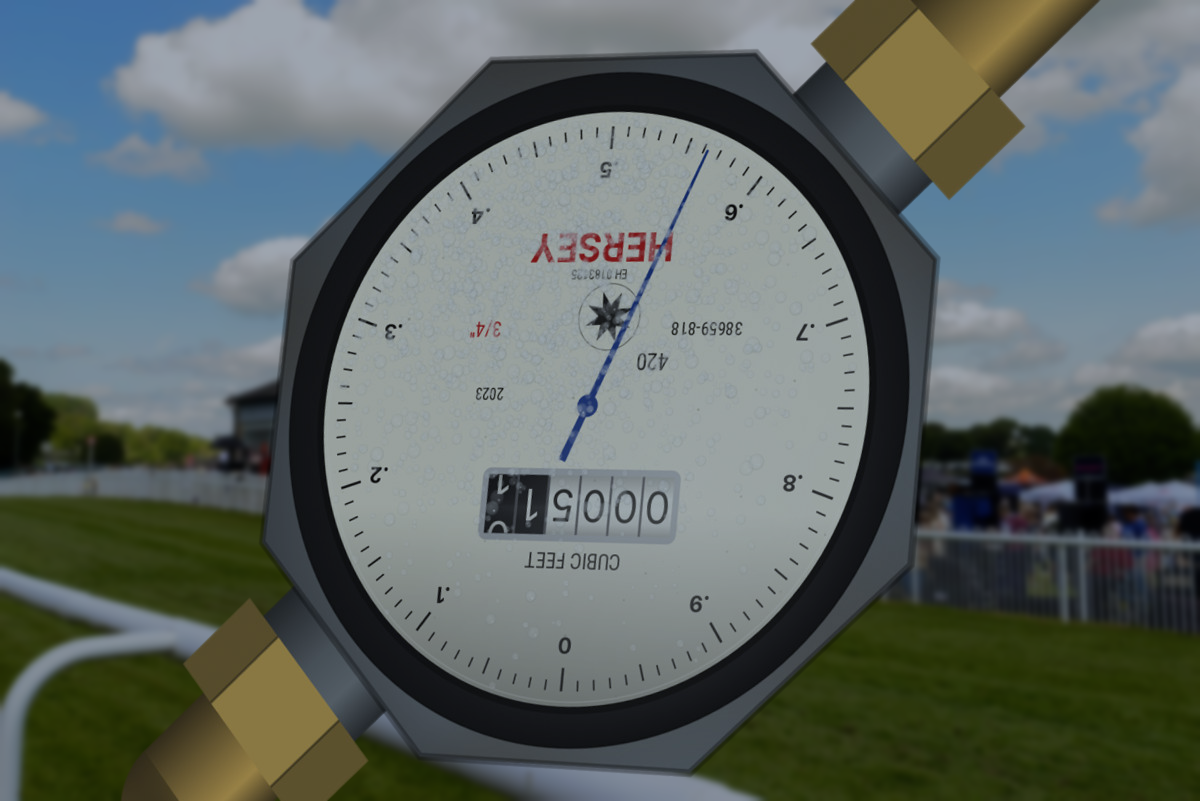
510.56 ft³
